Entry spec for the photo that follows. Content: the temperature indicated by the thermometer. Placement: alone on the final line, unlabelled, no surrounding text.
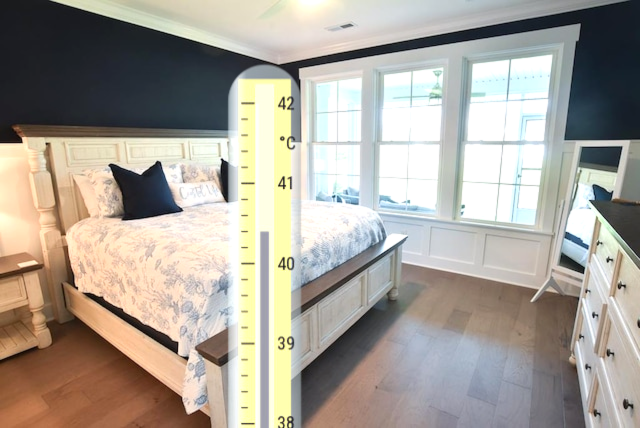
40.4 °C
